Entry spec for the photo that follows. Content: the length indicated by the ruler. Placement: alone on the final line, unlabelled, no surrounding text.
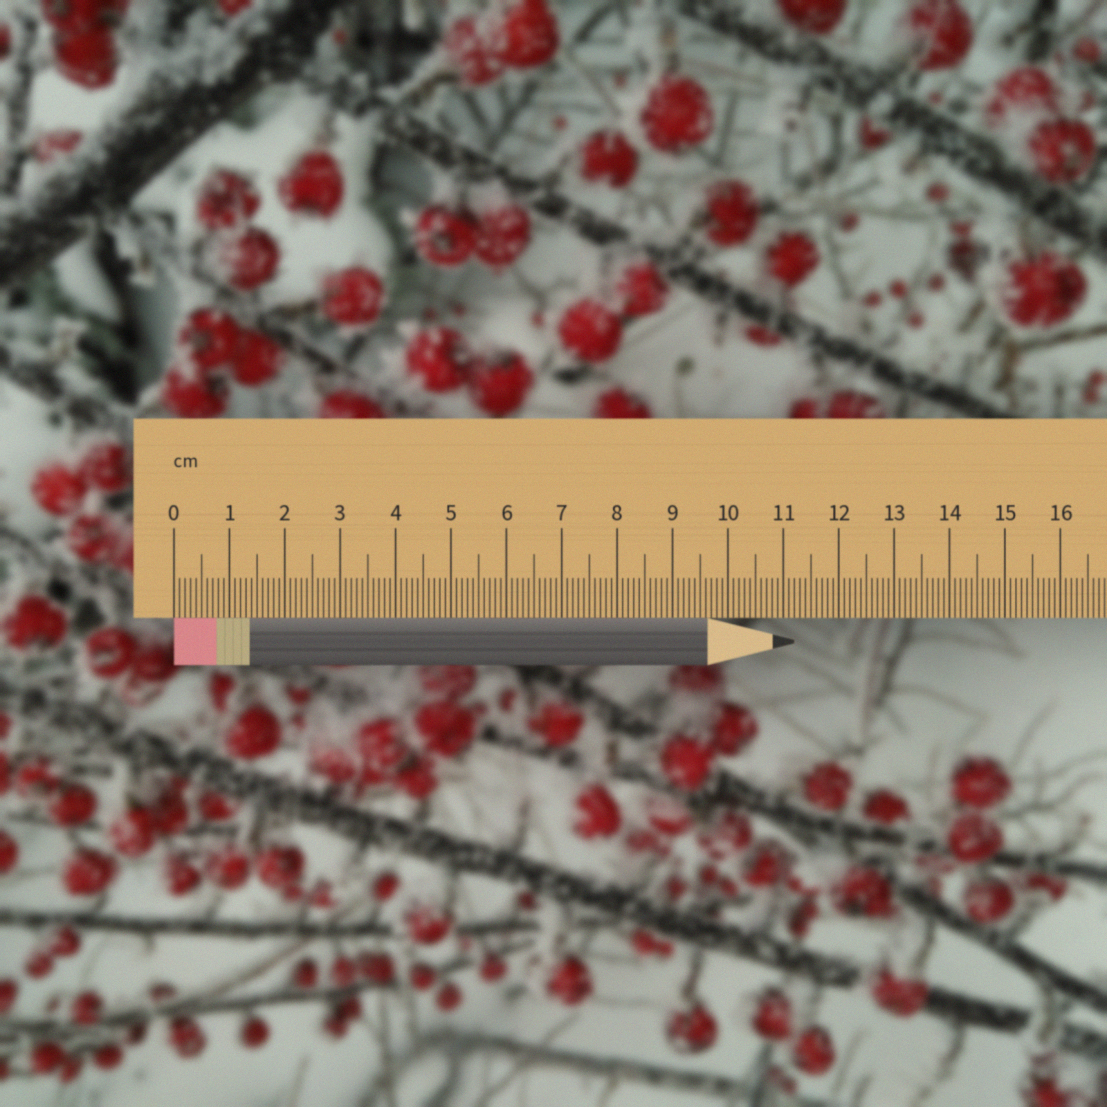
11.2 cm
